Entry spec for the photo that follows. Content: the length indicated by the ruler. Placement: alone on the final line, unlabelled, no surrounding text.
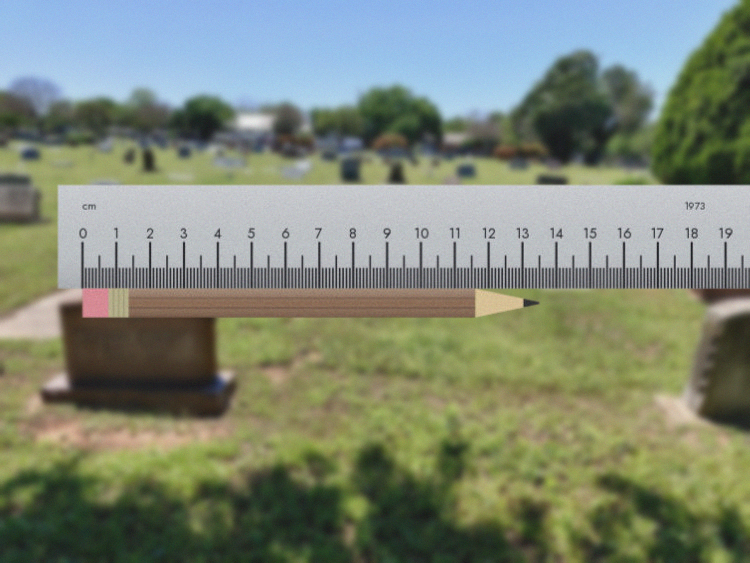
13.5 cm
